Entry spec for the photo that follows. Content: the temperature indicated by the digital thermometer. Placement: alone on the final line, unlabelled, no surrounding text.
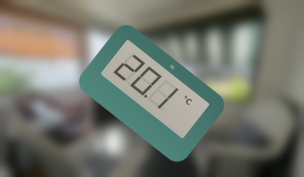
20.1 °C
